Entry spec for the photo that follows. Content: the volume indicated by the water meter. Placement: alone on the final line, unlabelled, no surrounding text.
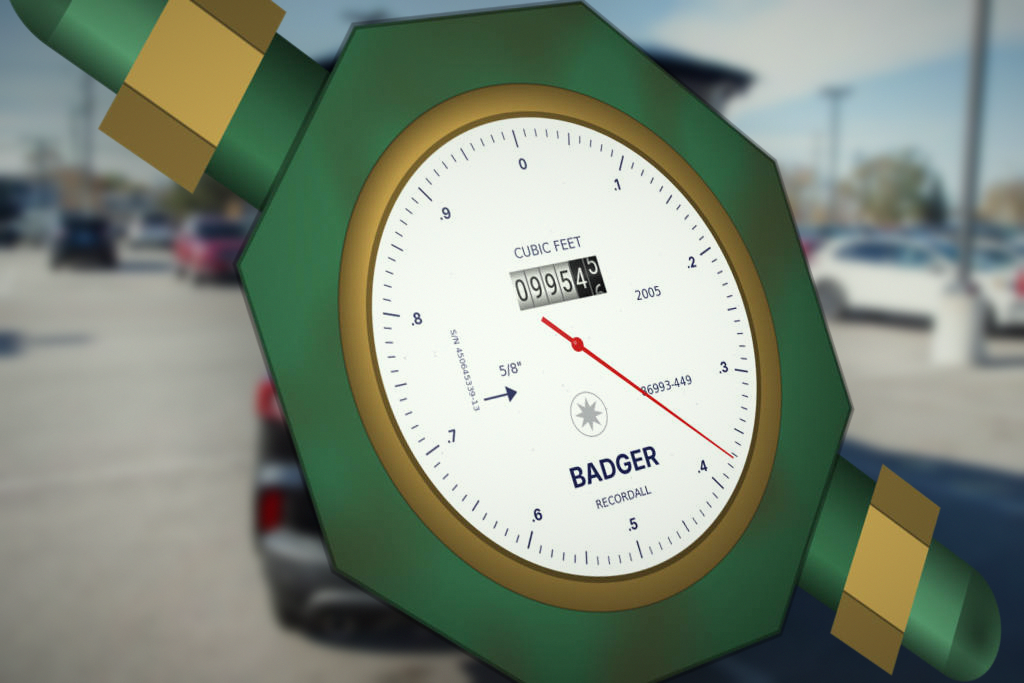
99545.37 ft³
